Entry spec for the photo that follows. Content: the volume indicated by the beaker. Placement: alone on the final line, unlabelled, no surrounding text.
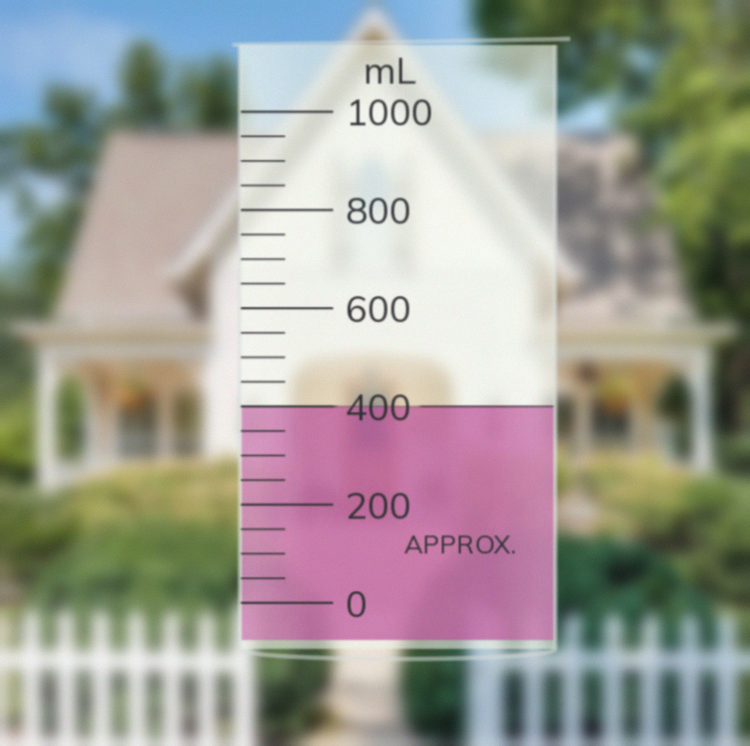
400 mL
